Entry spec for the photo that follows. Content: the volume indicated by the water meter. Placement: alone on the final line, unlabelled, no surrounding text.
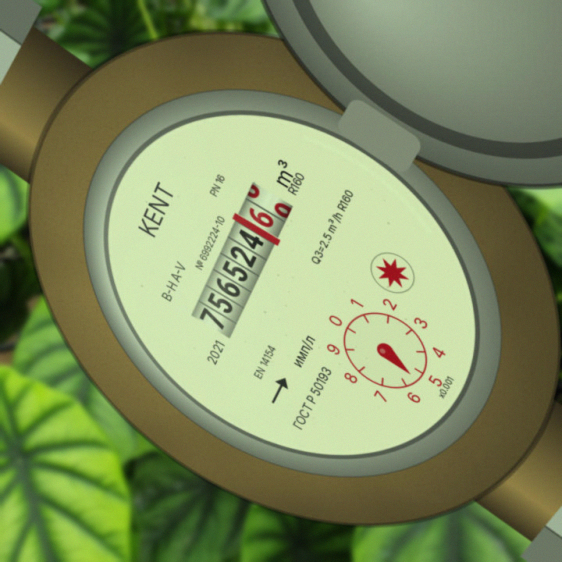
756524.685 m³
